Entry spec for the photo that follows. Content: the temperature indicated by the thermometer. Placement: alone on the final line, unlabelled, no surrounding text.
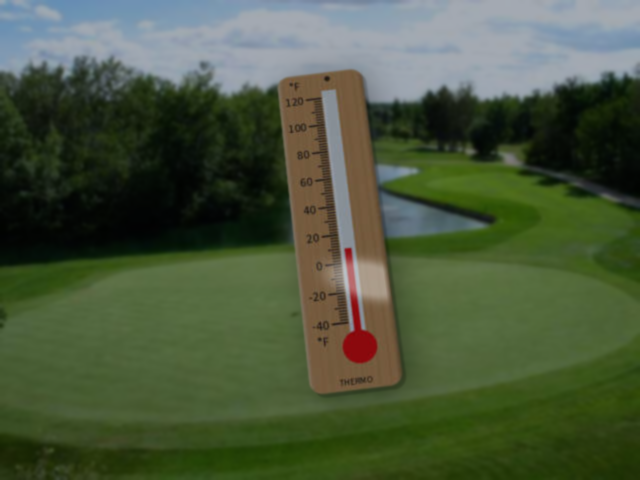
10 °F
